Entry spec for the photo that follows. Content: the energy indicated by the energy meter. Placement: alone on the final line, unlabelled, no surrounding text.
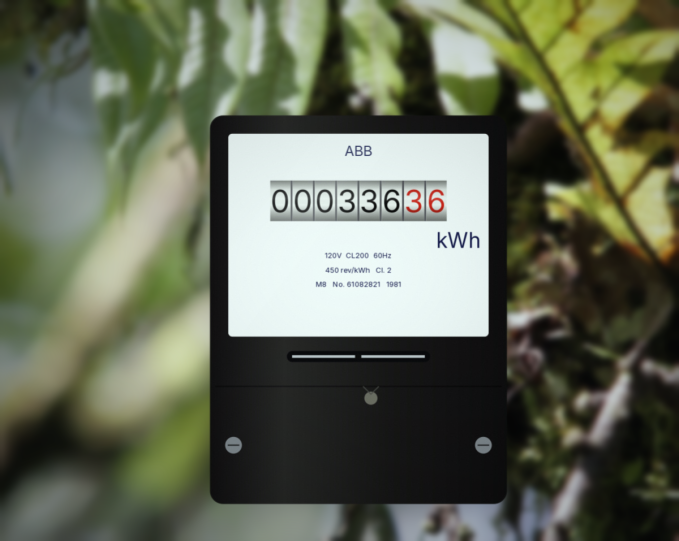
336.36 kWh
